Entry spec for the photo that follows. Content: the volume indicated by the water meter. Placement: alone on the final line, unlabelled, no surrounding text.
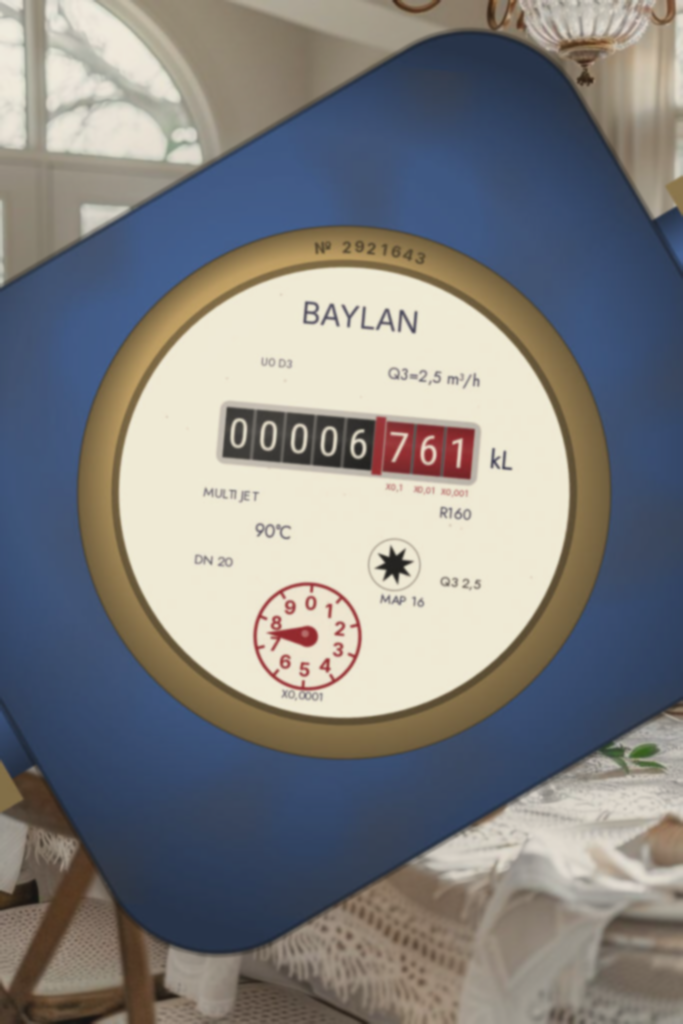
6.7617 kL
